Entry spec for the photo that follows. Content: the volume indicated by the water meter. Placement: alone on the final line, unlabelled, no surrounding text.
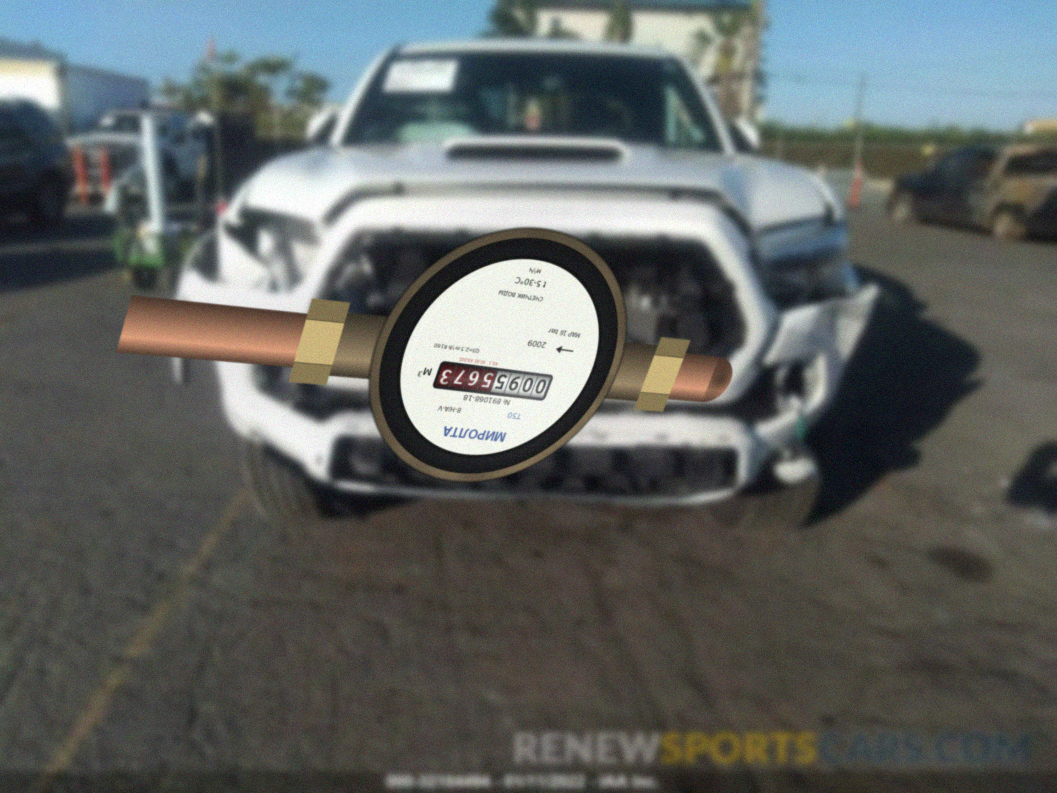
95.5673 m³
